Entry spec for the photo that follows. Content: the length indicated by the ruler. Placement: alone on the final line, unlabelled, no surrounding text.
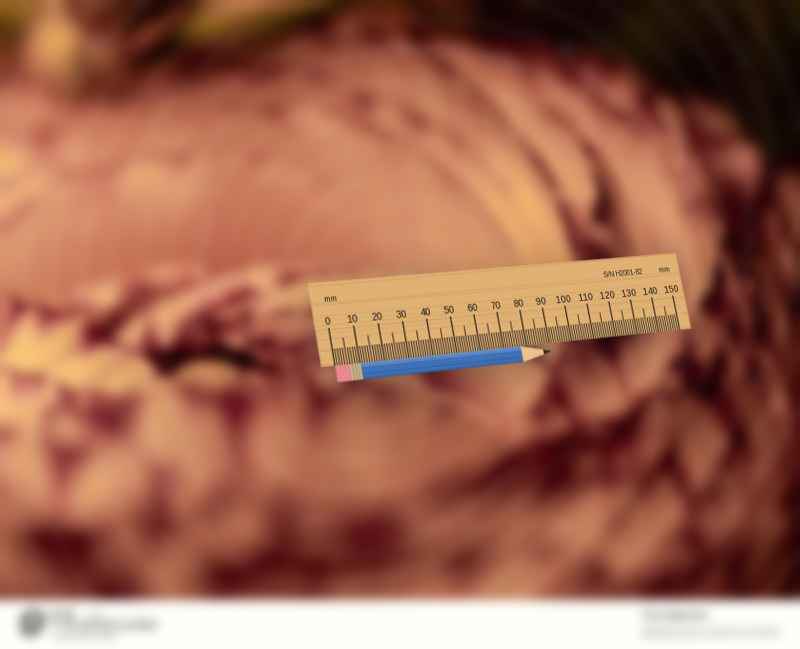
90 mm
